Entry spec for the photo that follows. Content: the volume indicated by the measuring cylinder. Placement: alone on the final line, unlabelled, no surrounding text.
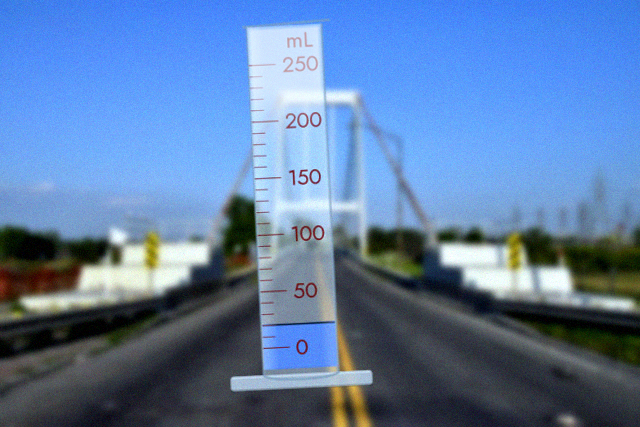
20 mL
